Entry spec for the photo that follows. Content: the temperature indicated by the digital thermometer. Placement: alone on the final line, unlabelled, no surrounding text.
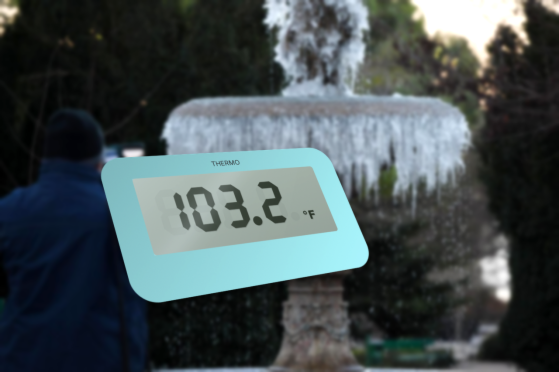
103.2 °F
